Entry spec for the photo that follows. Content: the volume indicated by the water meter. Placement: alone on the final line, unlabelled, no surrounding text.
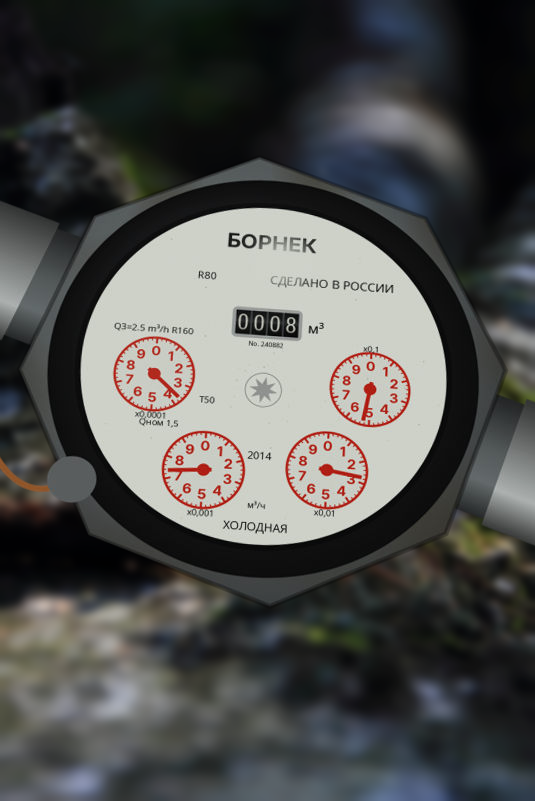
8.5273 m³
